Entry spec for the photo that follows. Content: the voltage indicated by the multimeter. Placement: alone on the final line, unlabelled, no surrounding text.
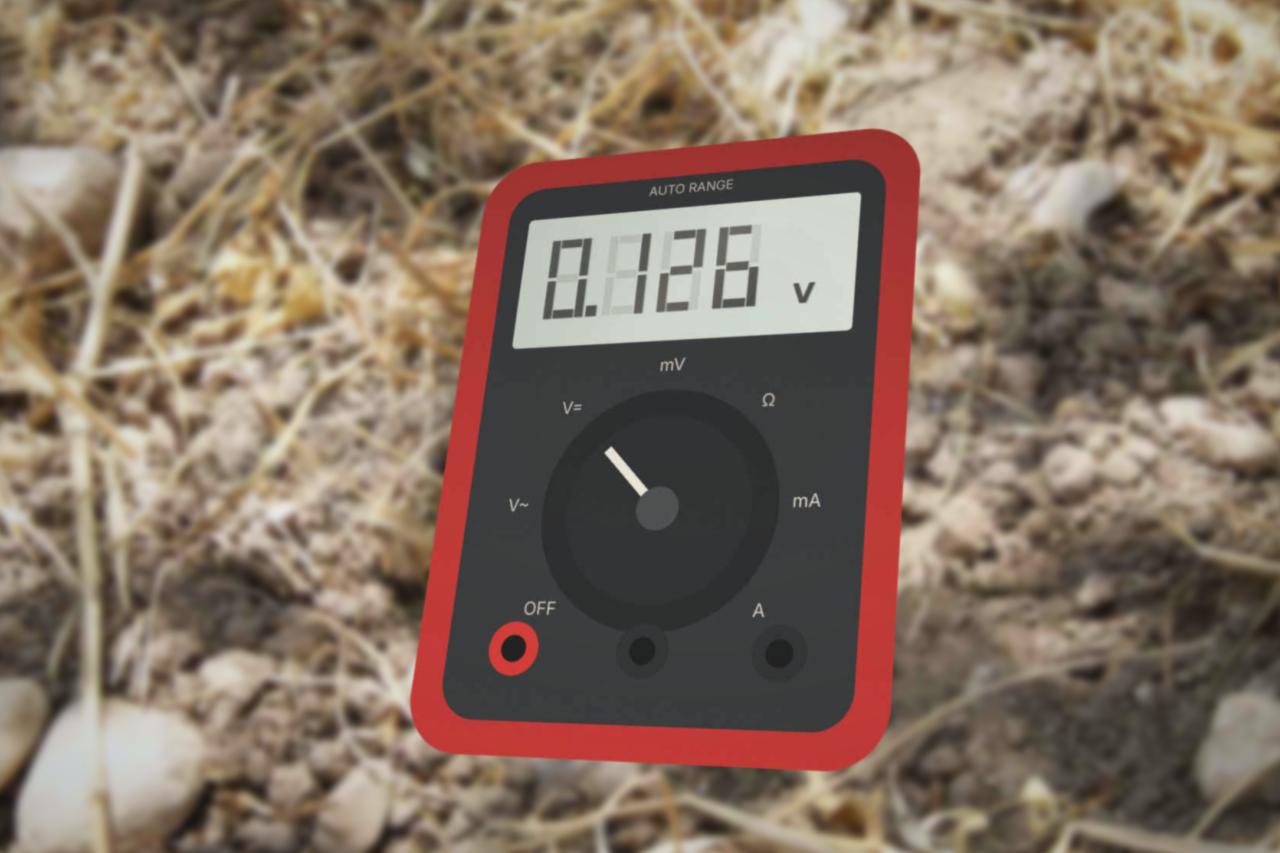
0.126 V
